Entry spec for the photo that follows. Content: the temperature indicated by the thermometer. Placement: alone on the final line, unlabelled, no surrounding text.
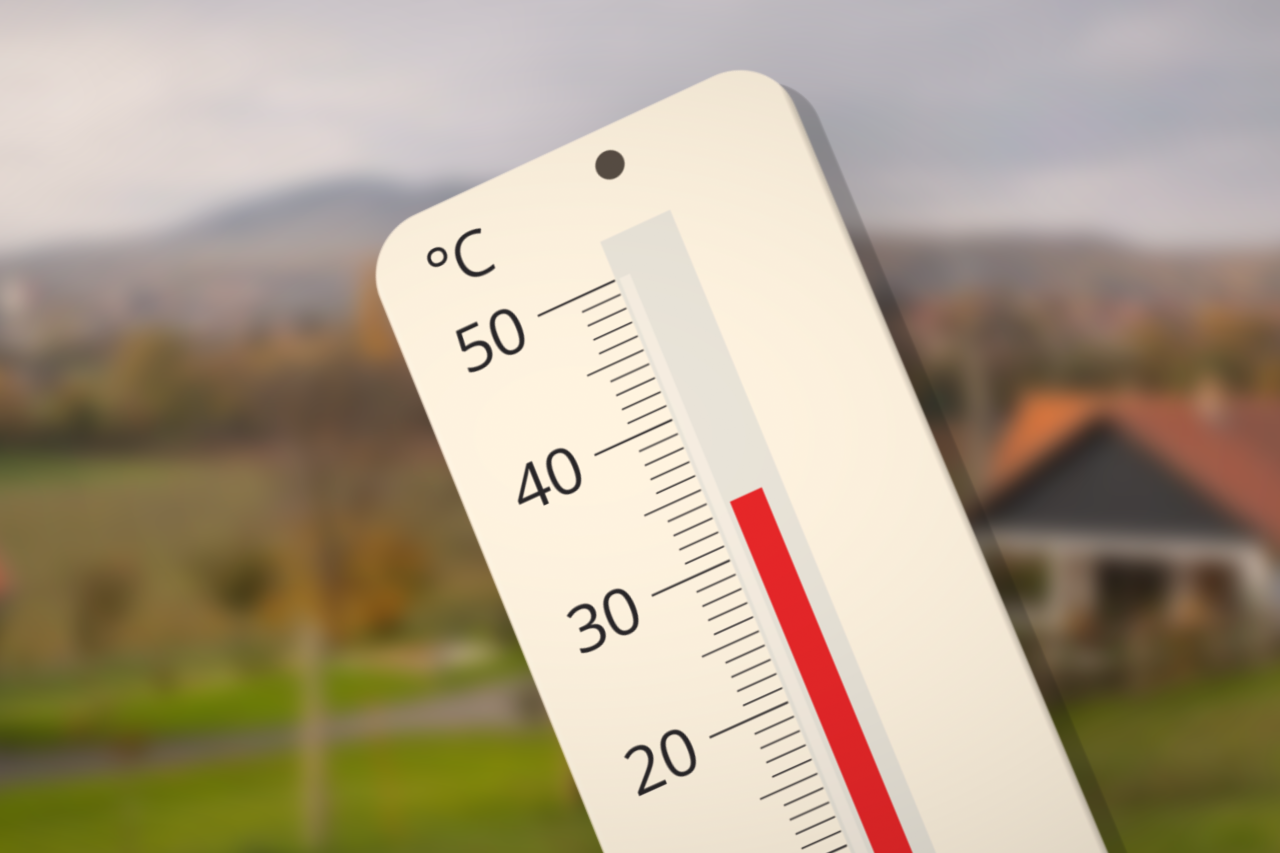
33.5 °C
